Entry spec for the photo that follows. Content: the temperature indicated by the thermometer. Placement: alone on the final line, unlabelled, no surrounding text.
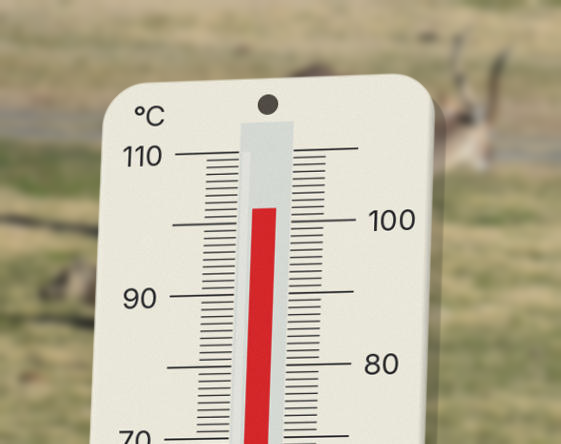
102 °C
